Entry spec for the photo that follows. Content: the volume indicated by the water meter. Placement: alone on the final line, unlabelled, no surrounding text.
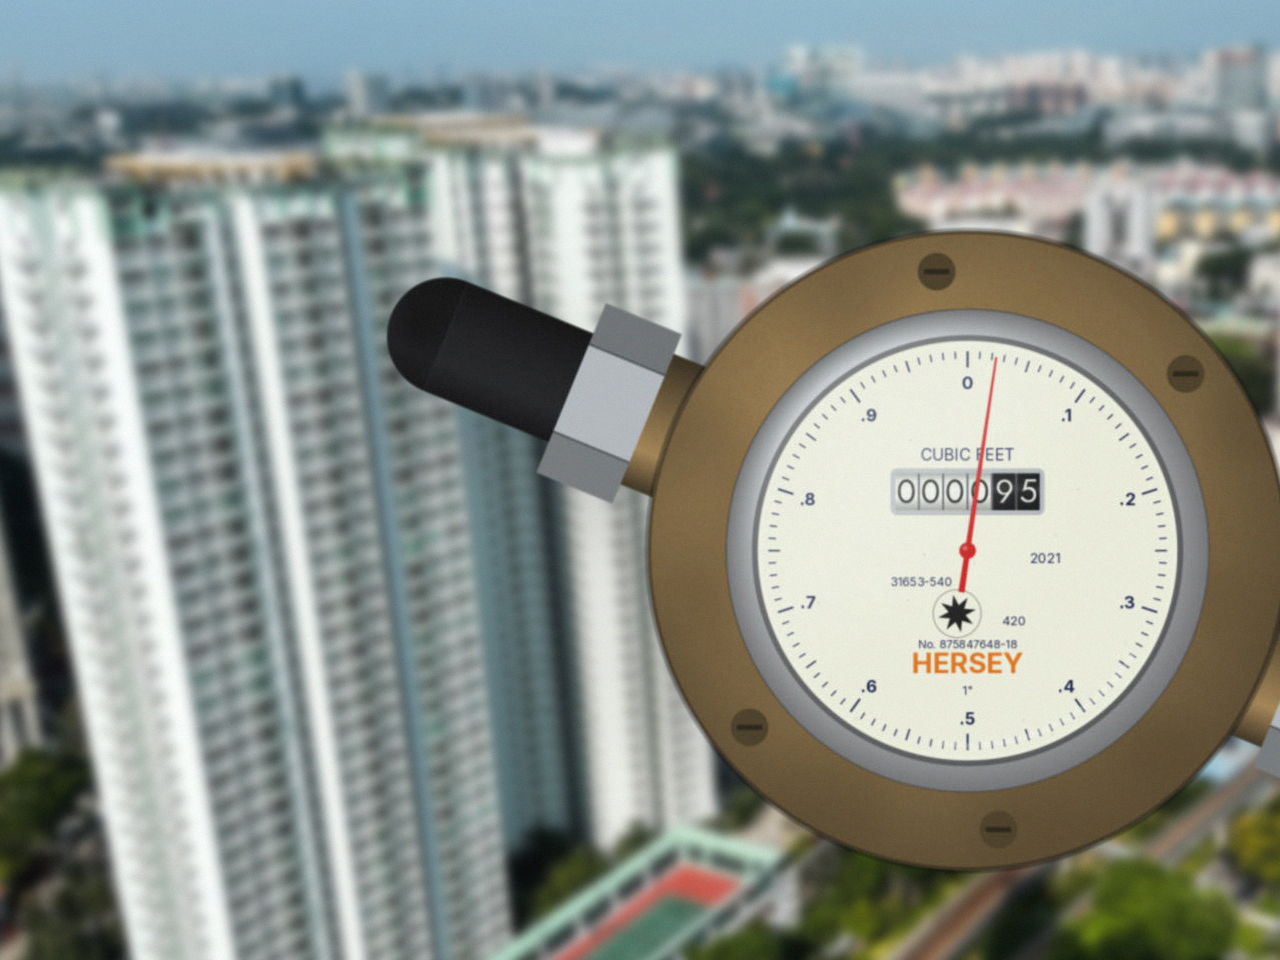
95.02 ft³
